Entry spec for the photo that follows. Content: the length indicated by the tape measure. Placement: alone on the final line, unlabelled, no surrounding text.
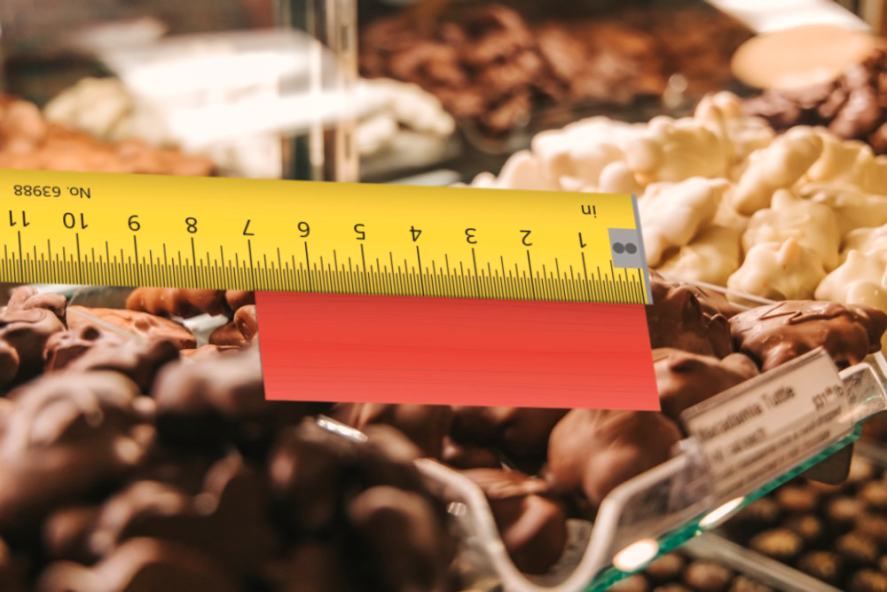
7 in
